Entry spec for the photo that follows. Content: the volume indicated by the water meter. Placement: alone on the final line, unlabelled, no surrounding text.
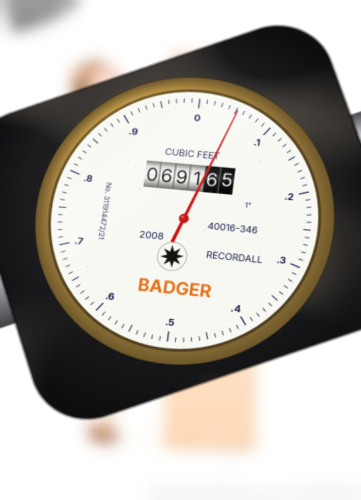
69165.05 ft³
